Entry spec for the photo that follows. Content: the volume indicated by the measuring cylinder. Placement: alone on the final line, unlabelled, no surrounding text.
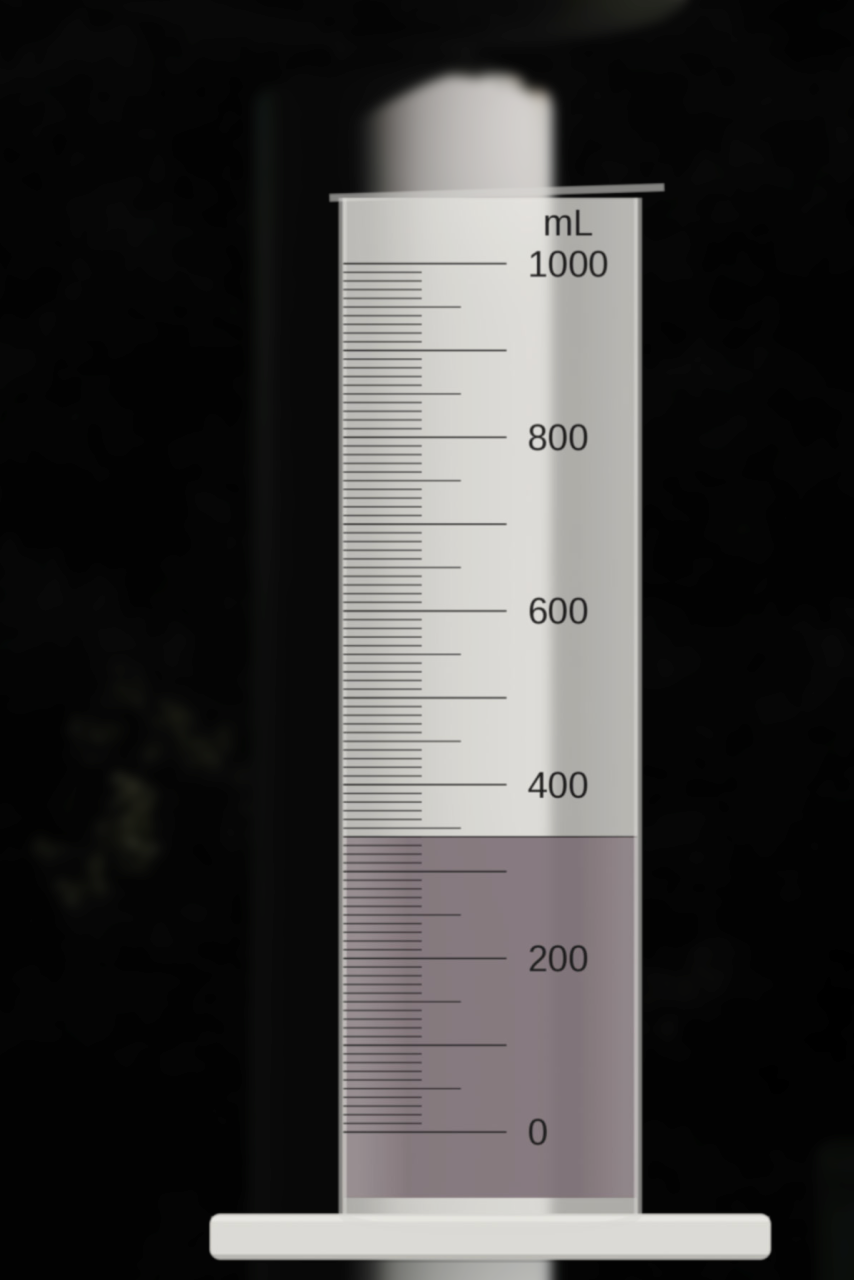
340 mL
